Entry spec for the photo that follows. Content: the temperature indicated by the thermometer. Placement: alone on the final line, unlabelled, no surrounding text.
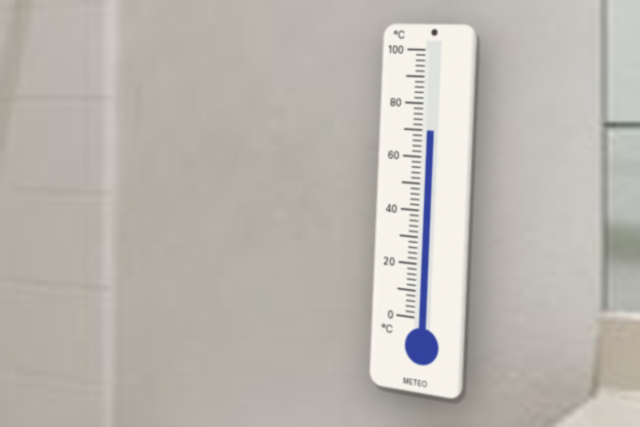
70 °C
